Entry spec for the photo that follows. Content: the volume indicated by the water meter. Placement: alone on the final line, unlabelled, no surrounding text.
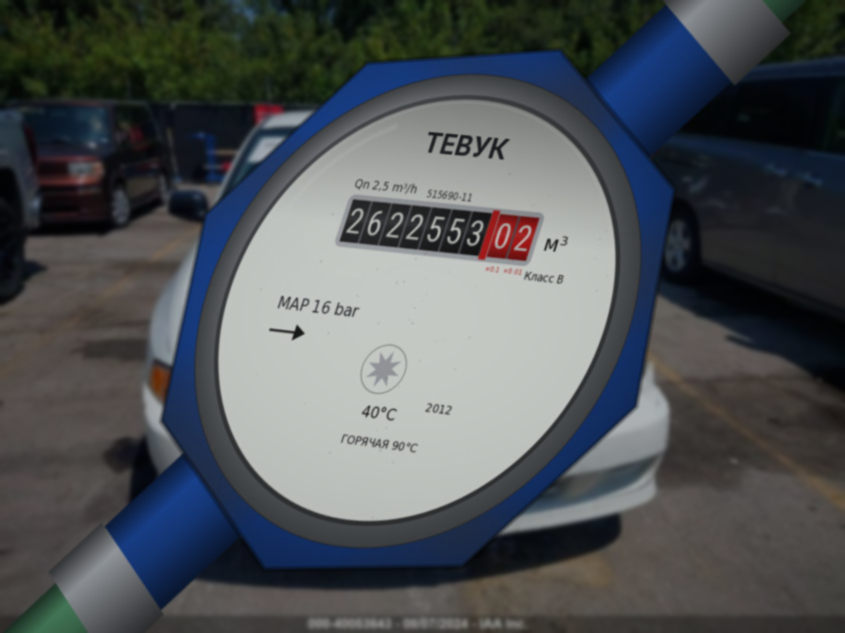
2622553.02 m³
